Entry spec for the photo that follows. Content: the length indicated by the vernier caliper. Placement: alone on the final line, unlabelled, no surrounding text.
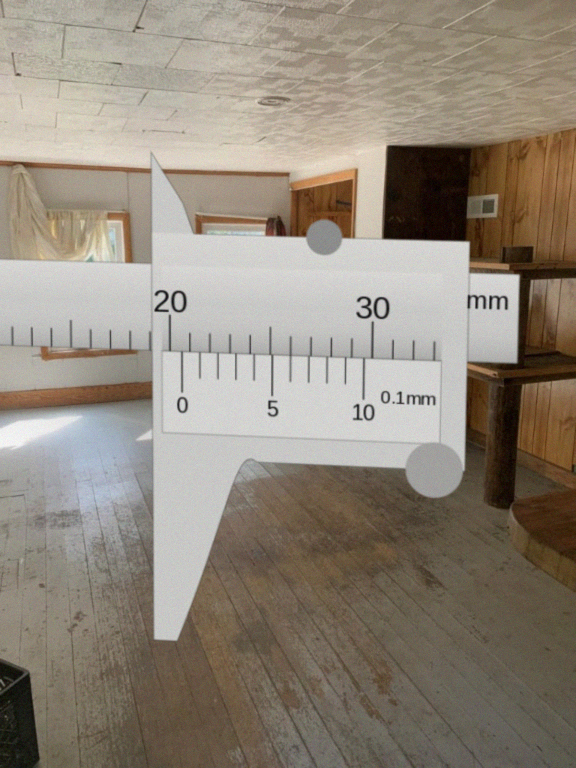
20.6 mm
